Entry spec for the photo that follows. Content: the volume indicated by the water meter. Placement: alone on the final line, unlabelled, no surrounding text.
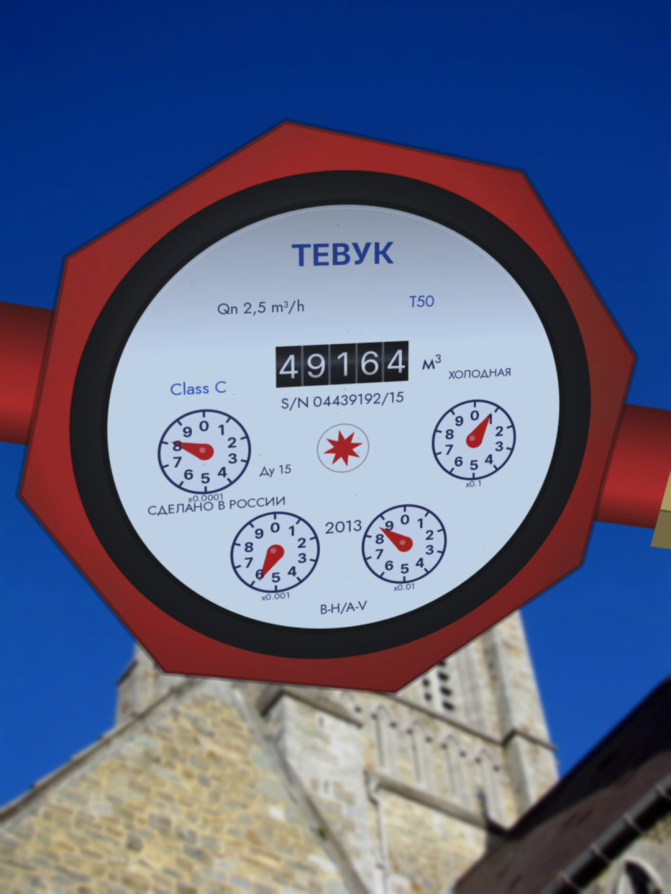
49164.0858 m³
